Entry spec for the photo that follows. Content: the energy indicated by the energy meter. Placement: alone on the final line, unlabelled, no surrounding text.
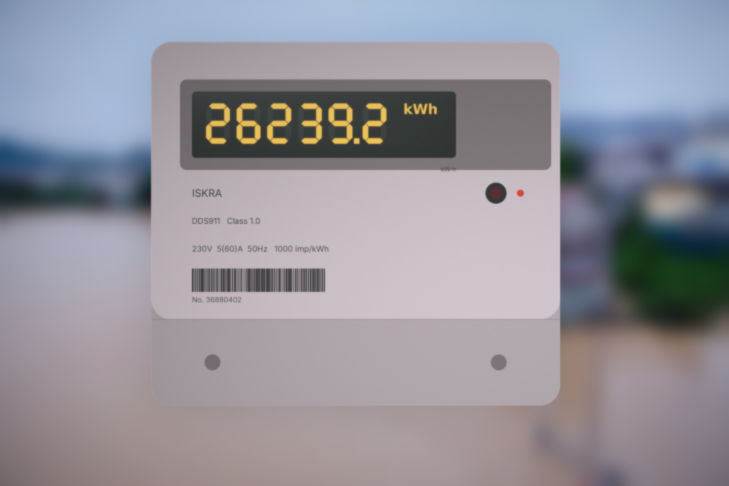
26239.2 kWh
